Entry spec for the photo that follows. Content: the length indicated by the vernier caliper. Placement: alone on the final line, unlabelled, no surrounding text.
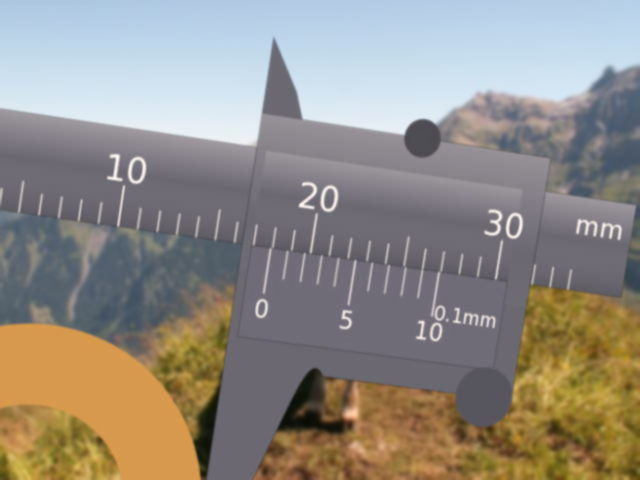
17.9 mm
